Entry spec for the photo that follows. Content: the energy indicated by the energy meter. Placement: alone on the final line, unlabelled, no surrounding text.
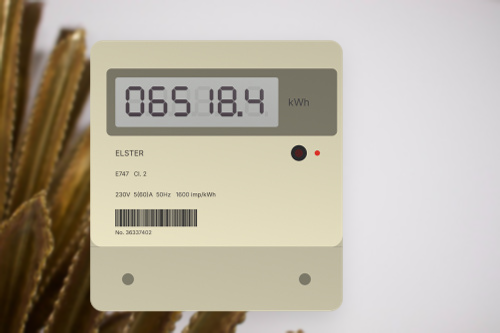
6518.4 kWh
